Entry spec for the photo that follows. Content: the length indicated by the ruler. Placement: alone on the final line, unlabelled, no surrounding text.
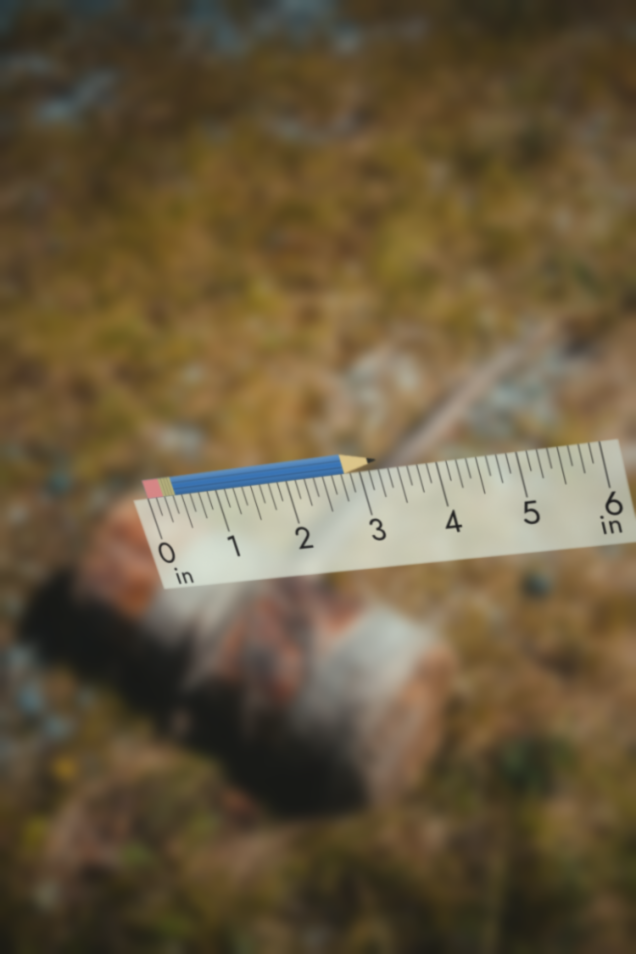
3.25 in
